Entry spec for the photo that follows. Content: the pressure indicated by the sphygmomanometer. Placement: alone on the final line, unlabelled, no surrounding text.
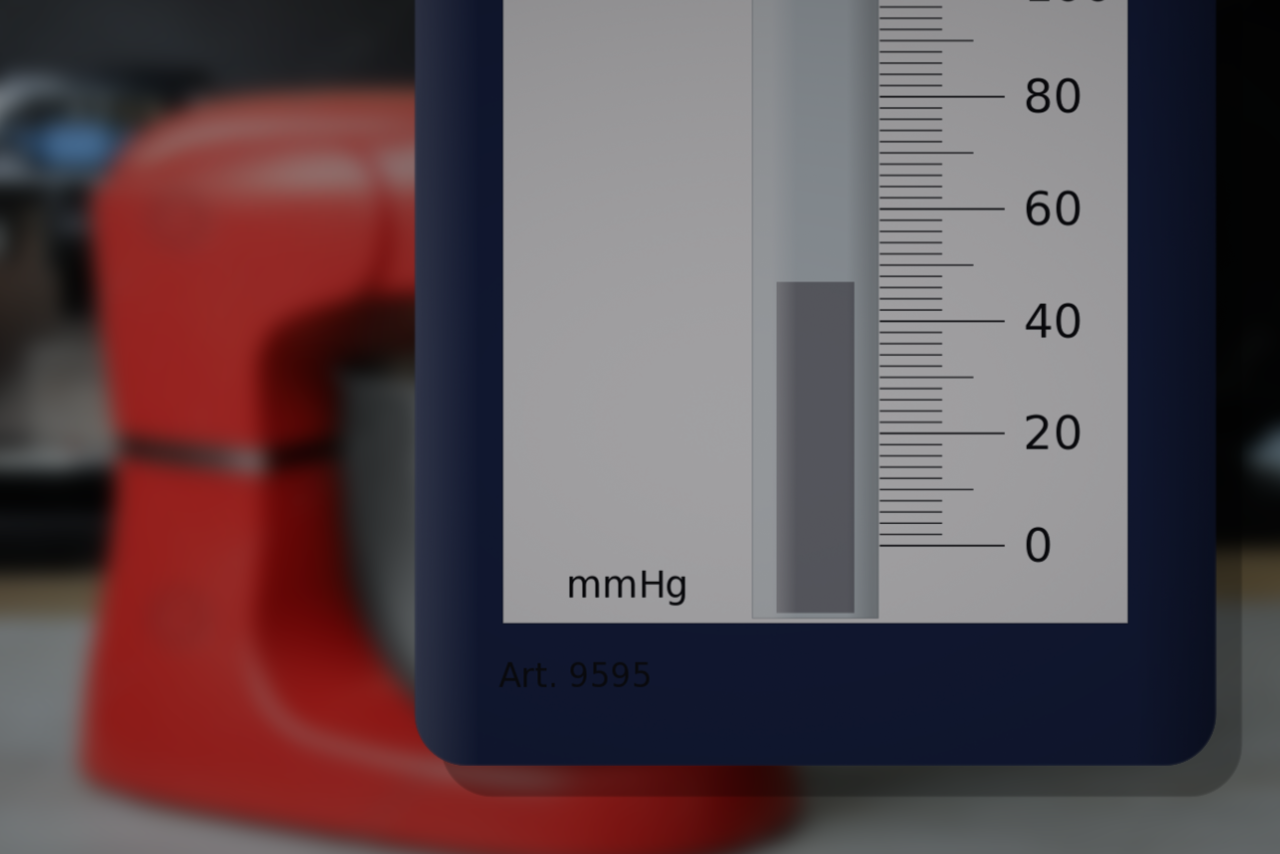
47 mmHg
